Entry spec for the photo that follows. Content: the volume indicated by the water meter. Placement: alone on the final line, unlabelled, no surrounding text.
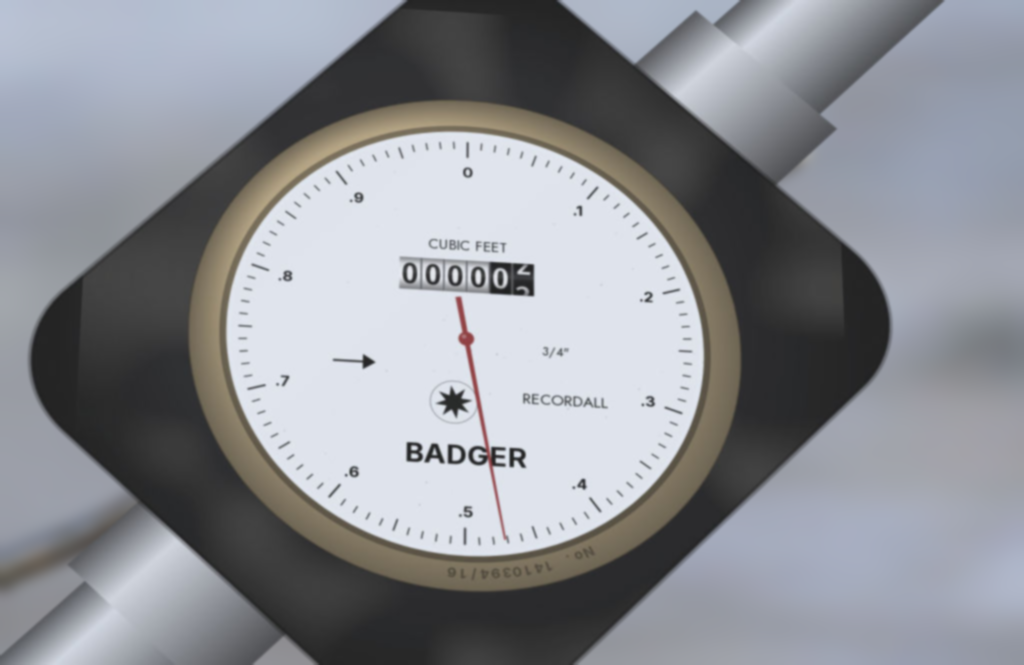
2.47 ft³
